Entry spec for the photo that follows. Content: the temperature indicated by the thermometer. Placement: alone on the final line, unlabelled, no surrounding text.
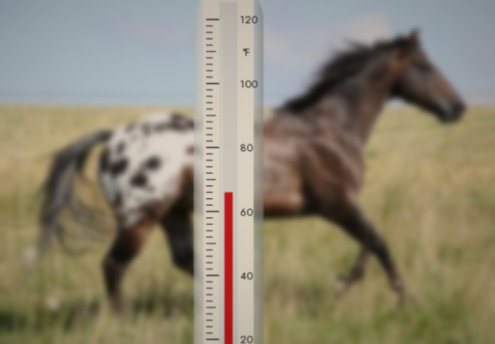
66 °F
